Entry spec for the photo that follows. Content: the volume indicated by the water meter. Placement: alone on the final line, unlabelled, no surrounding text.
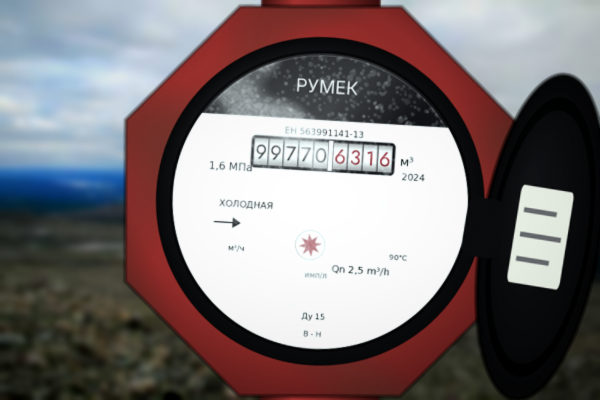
99770.6316 m³
